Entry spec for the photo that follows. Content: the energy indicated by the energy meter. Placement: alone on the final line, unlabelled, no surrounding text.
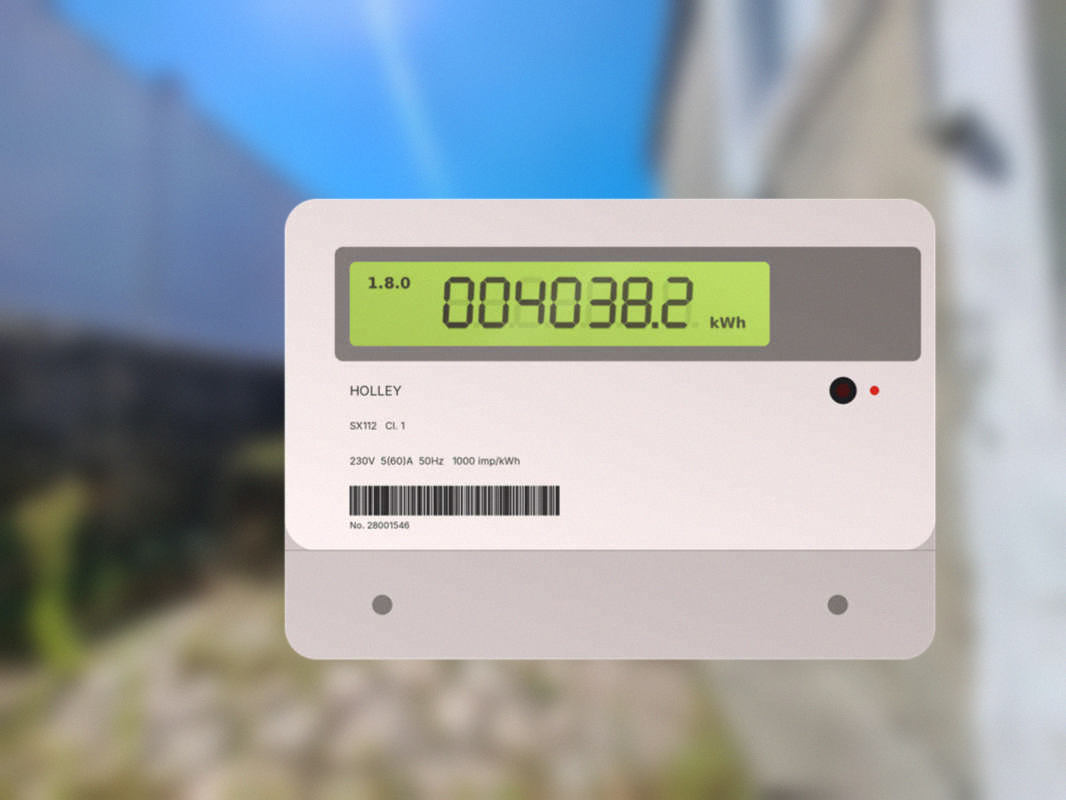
4038.2 kWh
